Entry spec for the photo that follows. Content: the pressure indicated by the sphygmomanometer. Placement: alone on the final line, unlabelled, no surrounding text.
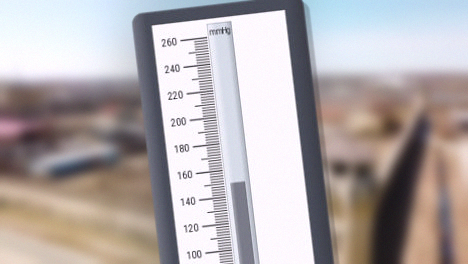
150 mmHg
